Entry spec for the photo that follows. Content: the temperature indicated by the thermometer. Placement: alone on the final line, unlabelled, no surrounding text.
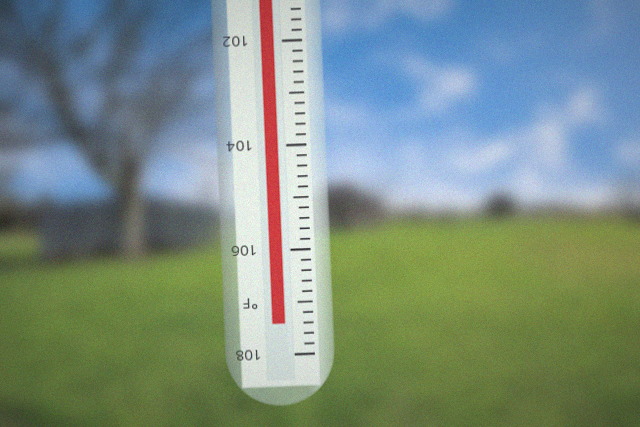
107.4 °F
